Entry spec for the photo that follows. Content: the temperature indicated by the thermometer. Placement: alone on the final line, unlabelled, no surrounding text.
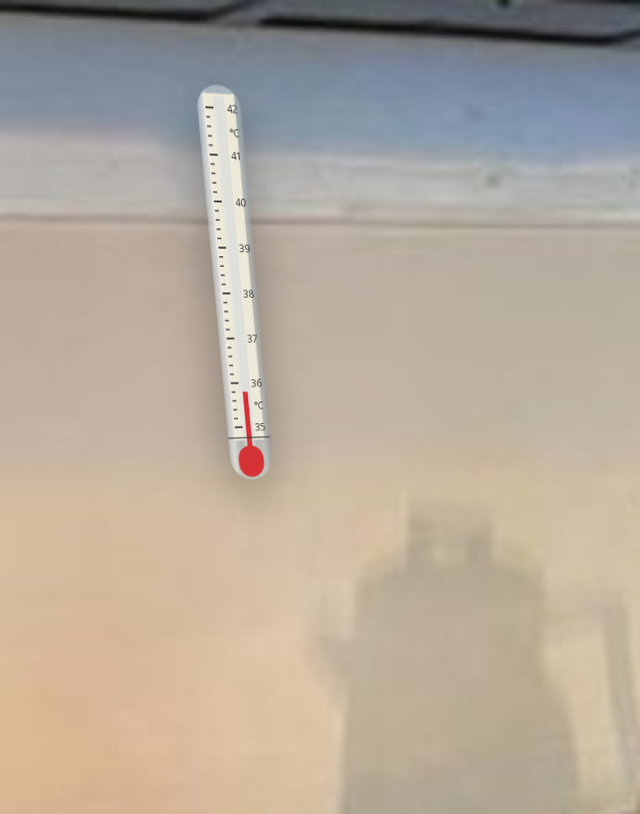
35.8 °C
